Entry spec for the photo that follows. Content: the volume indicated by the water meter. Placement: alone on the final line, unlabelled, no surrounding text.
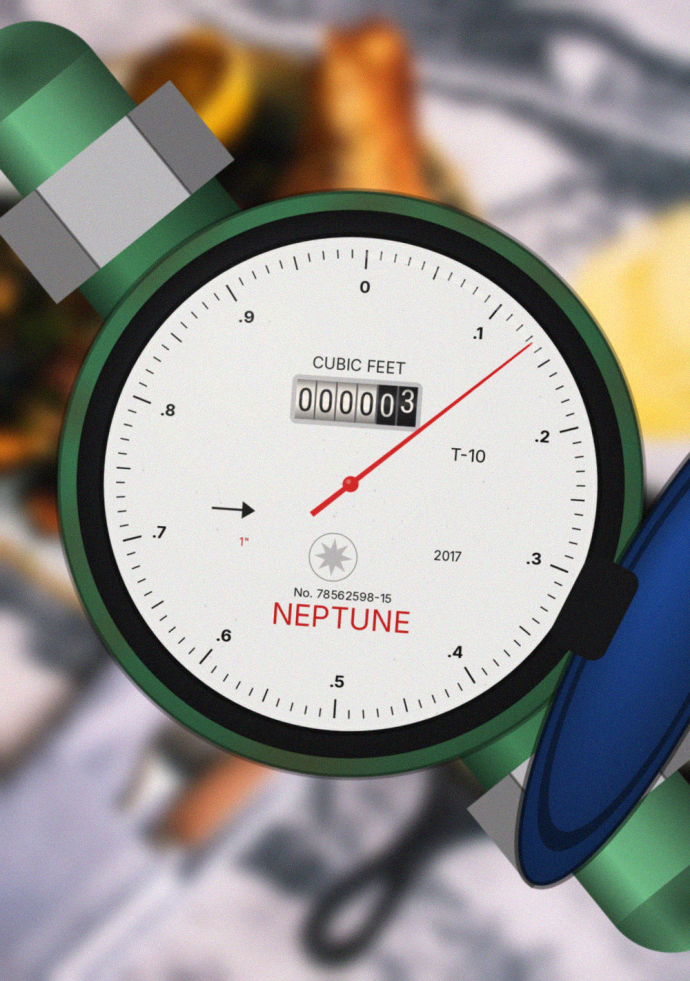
3.13 ft³
